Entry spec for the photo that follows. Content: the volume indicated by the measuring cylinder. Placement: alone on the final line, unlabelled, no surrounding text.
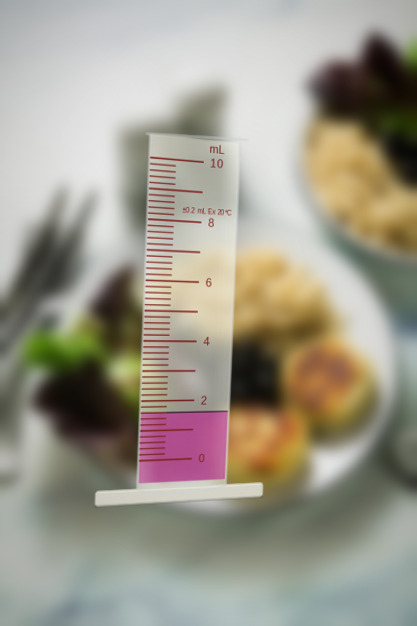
1.6 mL
